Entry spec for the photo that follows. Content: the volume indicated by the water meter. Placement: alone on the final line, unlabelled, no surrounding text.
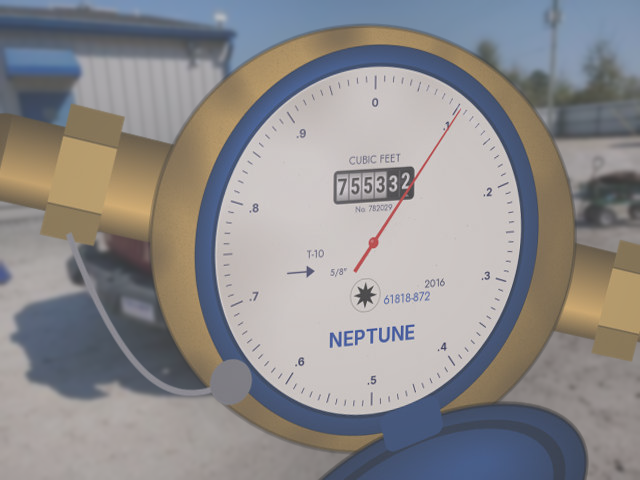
755332.10 ft³
